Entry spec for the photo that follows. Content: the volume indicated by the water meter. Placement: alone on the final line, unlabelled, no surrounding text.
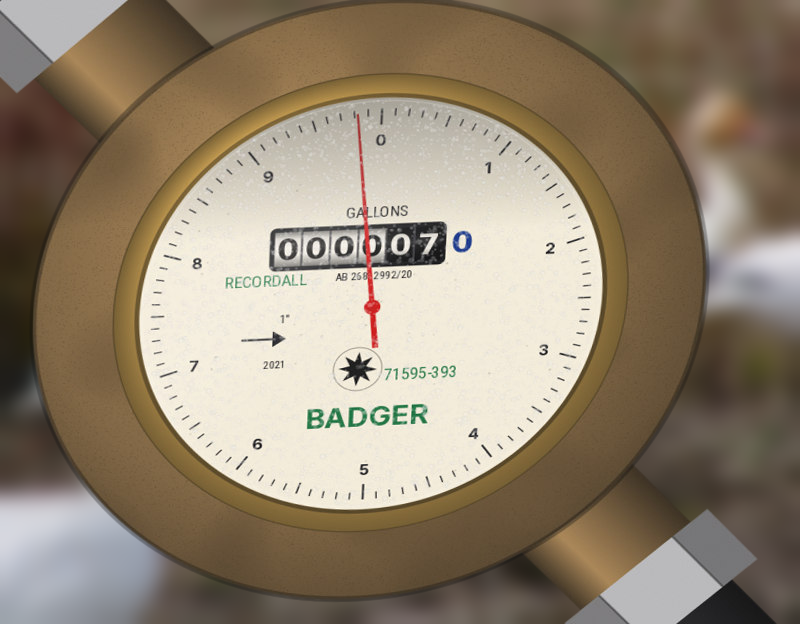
69.8 gal
